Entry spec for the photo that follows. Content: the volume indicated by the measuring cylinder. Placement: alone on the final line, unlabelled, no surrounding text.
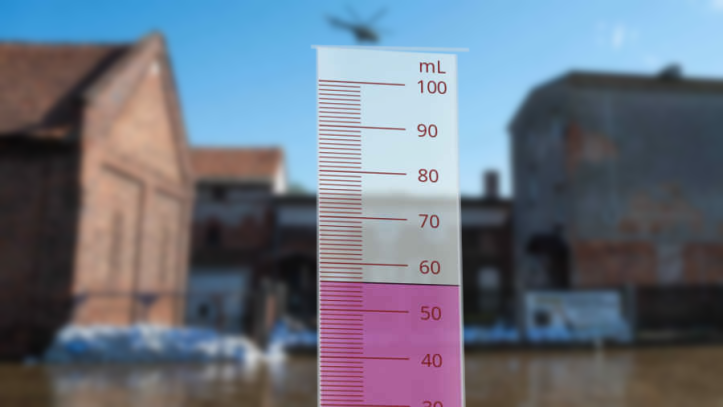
56 mL
